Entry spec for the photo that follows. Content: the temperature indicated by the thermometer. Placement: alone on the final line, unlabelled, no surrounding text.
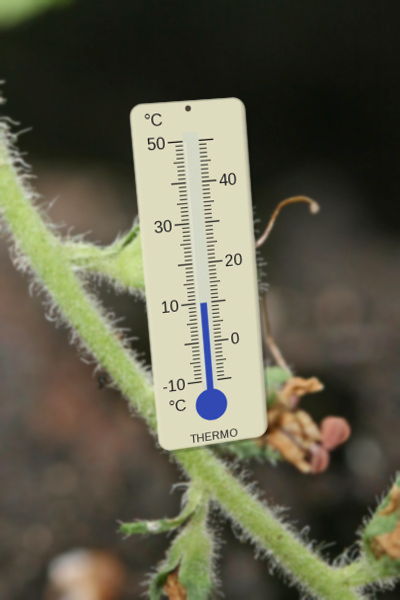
10 °C
